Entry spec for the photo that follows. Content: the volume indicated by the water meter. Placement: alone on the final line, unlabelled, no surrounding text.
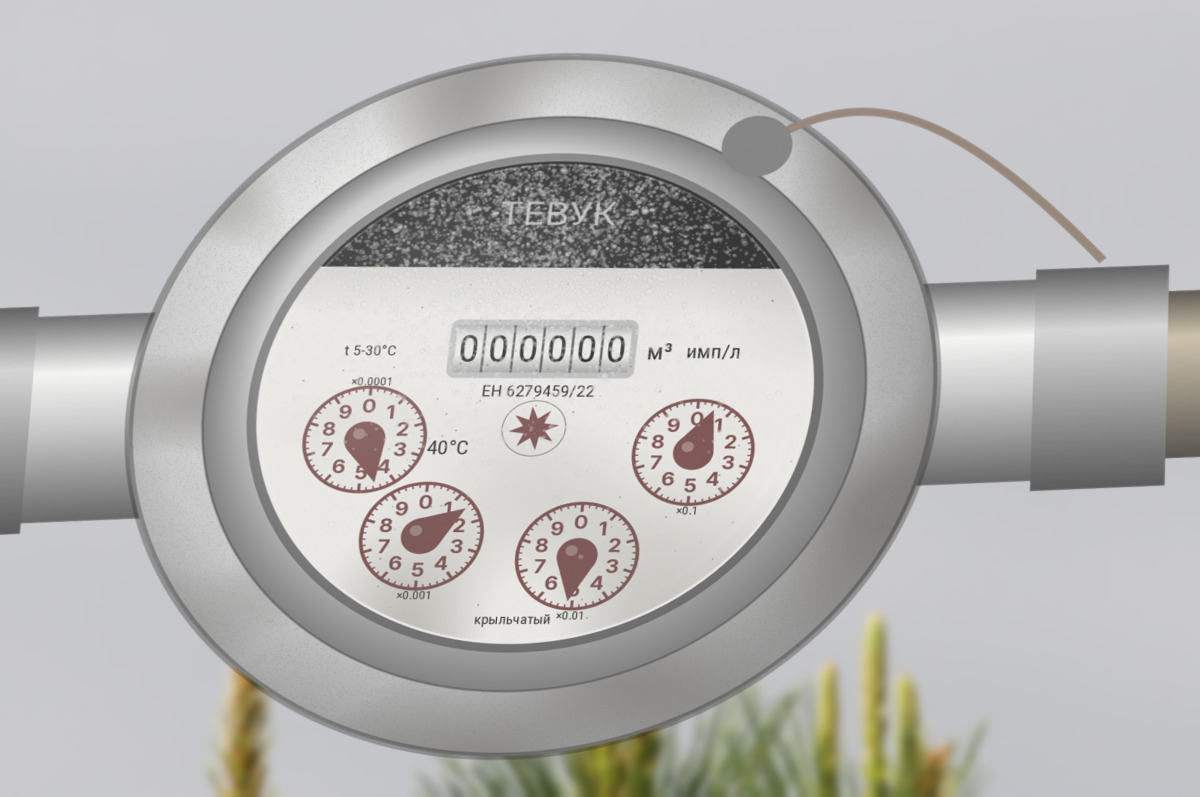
0.0514 m³
